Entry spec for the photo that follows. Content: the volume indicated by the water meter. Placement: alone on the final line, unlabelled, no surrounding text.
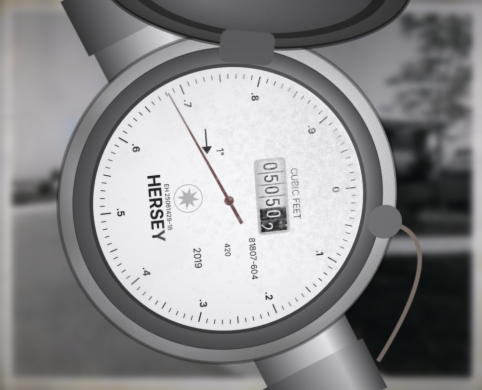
50501.68 ft³
